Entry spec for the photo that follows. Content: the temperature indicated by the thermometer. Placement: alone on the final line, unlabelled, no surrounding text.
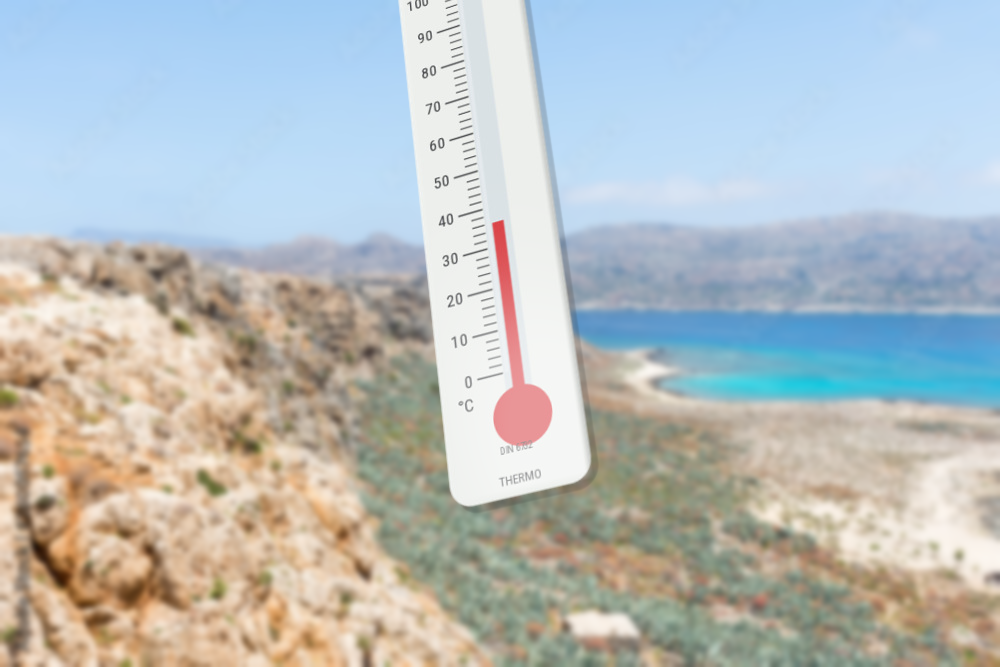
36 °C
